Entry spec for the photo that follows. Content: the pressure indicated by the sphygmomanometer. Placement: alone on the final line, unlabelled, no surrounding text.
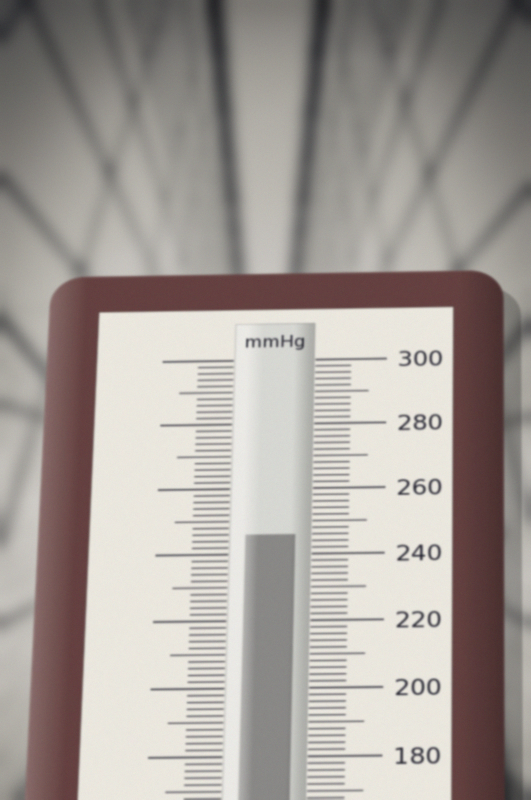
246 mmHg
